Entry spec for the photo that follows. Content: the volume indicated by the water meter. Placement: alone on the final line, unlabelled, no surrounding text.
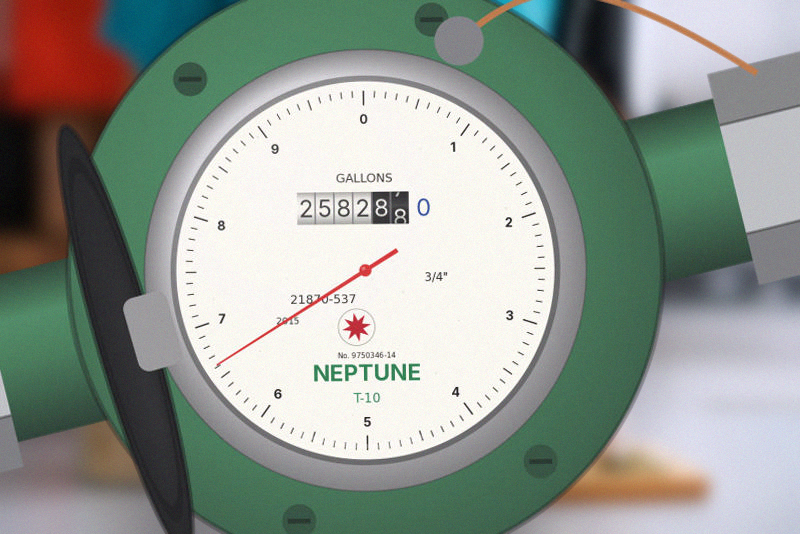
2582876.6 gal
